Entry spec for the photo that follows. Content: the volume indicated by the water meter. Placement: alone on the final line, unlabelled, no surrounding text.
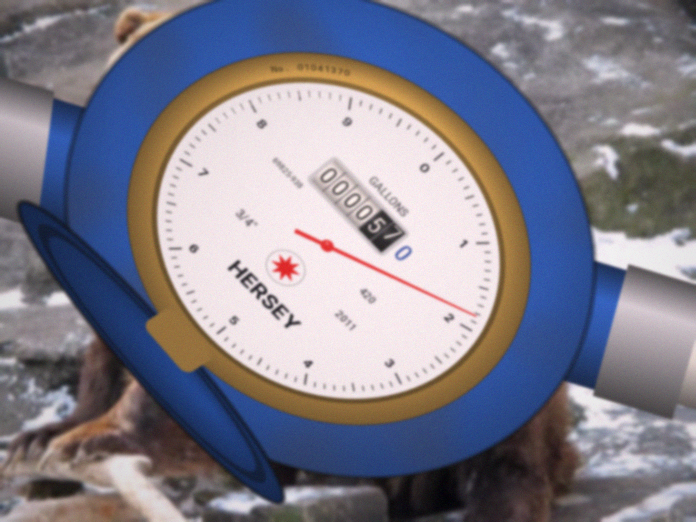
571.8 gal
